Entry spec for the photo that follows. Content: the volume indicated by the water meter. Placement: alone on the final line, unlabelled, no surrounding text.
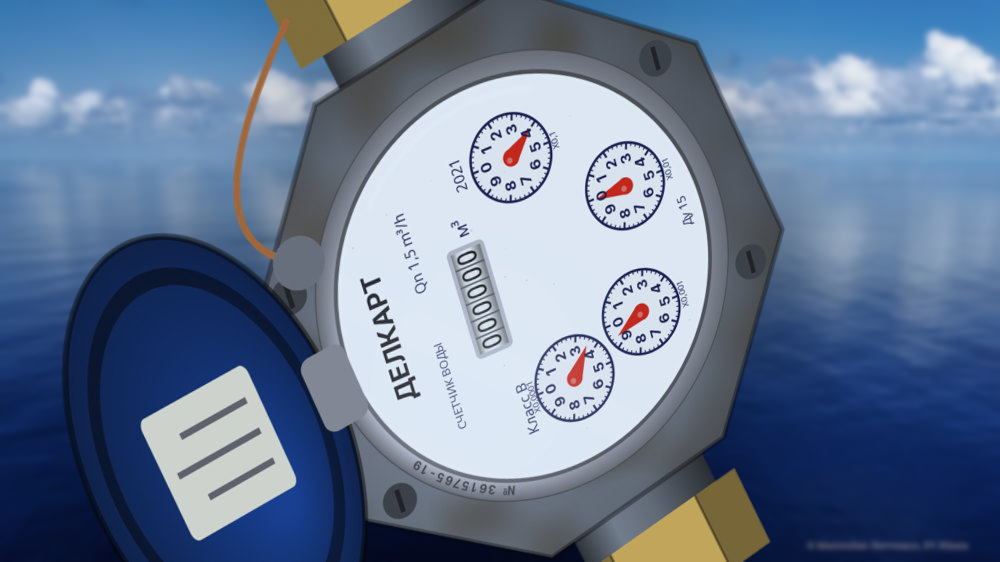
0.3993 m³
